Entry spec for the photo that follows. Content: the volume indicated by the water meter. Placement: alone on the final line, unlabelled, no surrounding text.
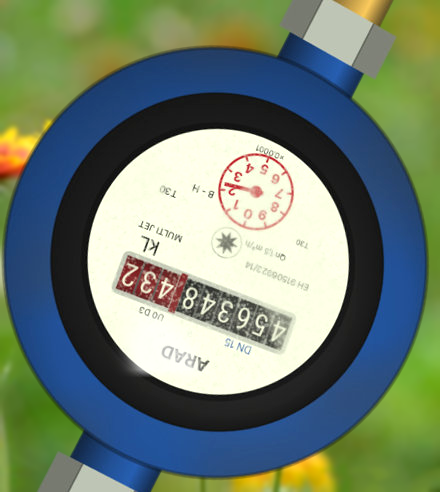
456348.4322 kL
